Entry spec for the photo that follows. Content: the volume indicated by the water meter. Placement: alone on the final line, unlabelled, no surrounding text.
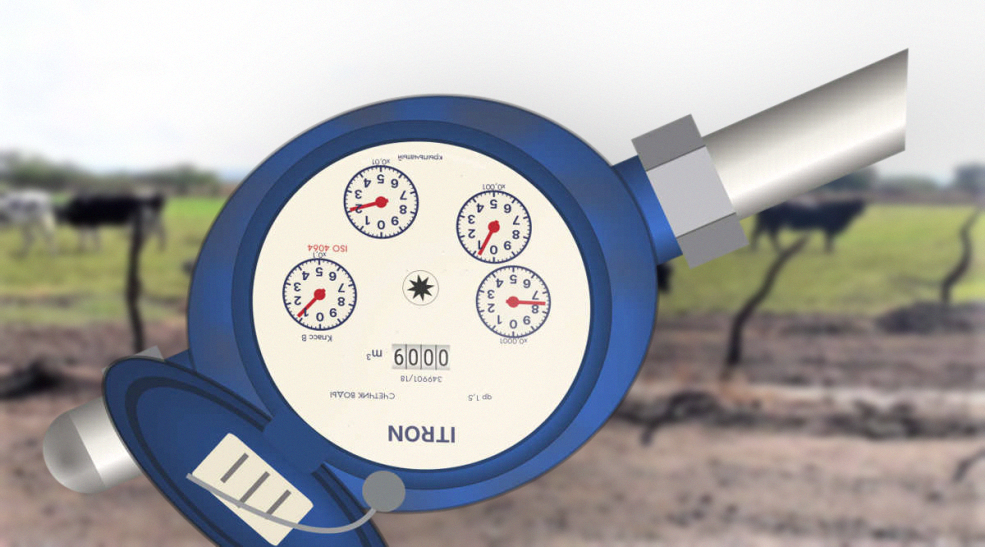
9.1207 m³
